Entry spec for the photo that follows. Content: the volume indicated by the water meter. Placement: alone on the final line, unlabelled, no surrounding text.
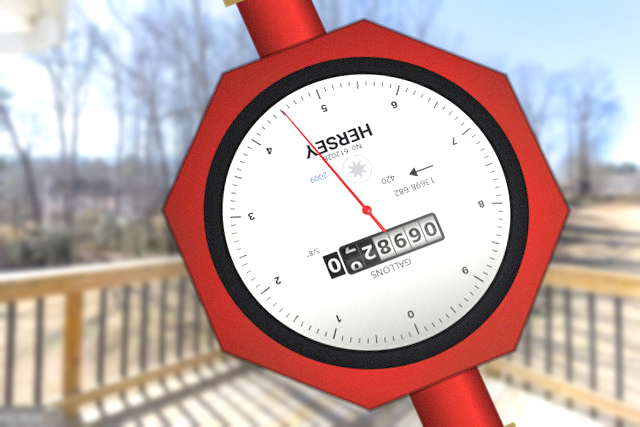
698264.5 gal
